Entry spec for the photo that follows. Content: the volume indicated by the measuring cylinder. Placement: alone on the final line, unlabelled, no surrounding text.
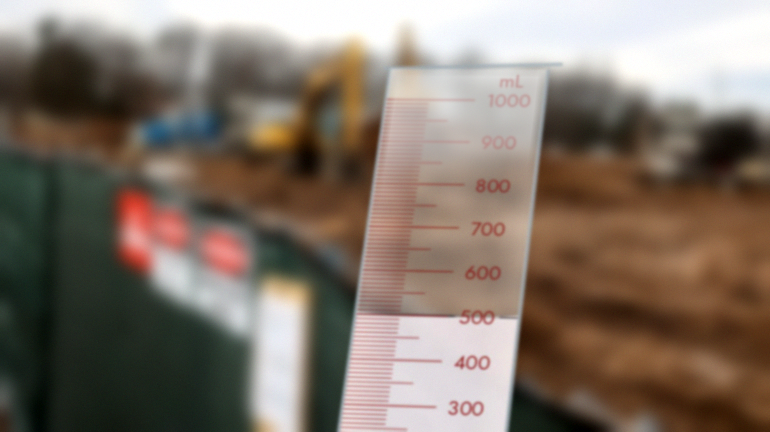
500 mL
